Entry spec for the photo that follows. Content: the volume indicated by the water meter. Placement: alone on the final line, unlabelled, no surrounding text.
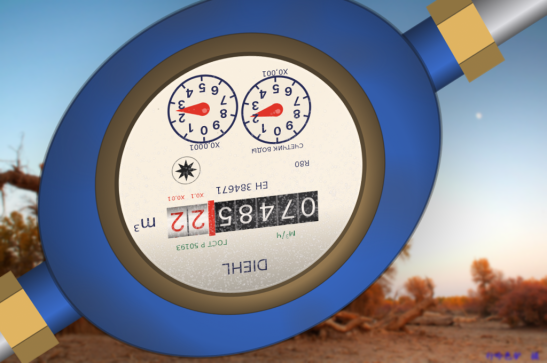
7485.2222 m³
